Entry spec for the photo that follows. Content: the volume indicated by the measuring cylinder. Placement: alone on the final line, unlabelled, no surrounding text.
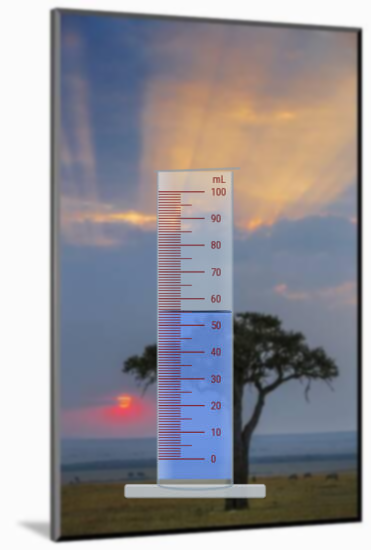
55 mL
